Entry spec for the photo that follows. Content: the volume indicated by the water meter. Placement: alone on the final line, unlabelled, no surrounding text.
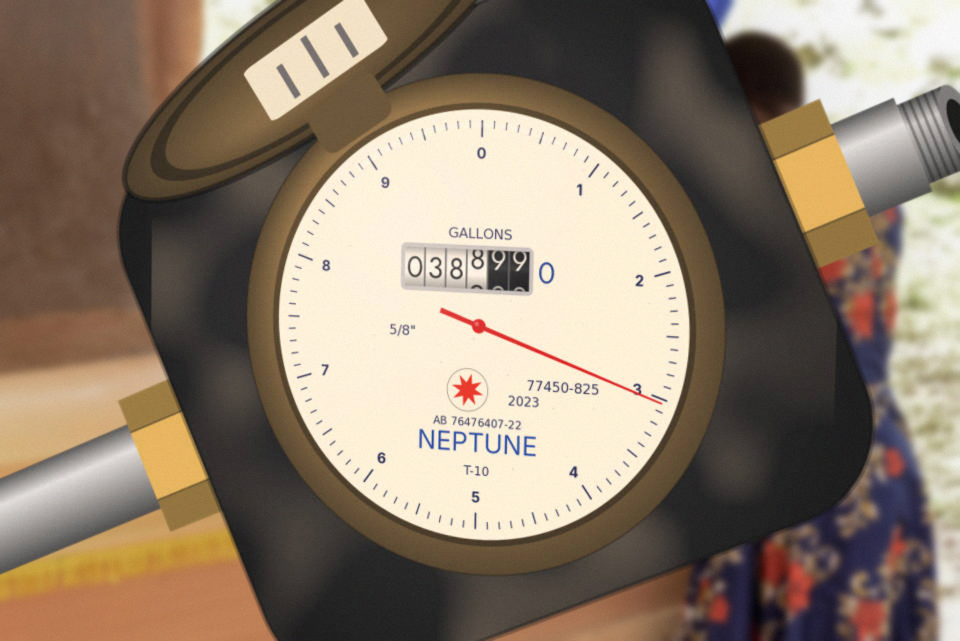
388993.0 gal
